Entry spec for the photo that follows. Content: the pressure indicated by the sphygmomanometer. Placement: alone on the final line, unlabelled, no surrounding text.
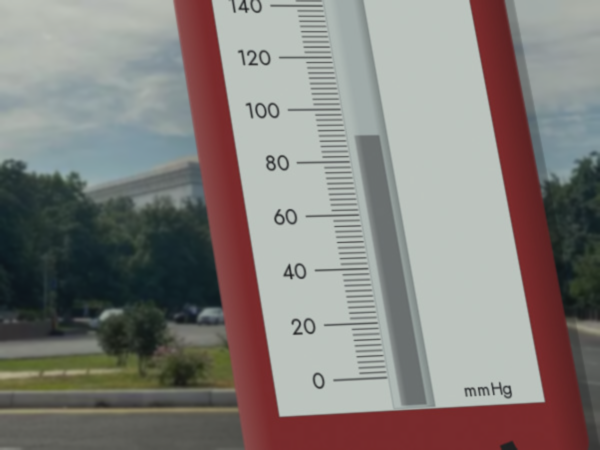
90 mmHg
